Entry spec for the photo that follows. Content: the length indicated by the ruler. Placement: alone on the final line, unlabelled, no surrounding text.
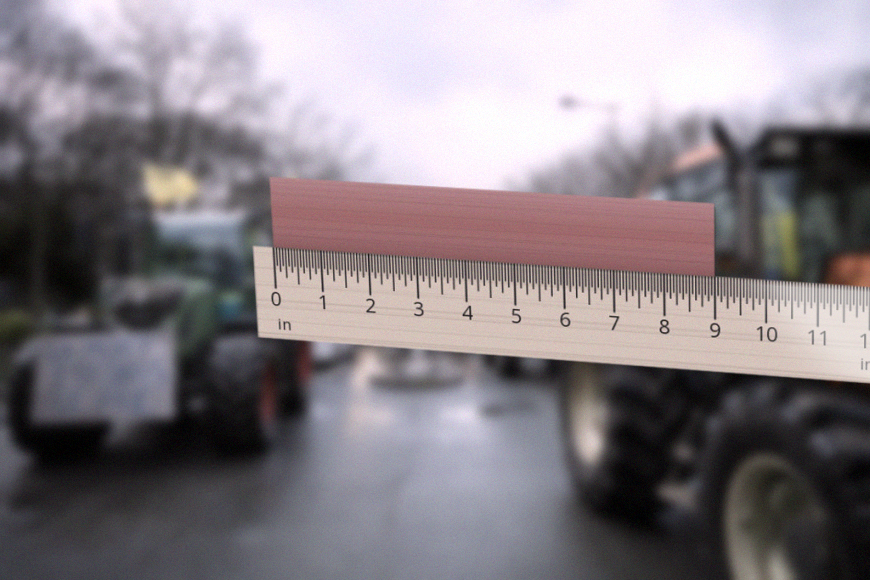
9 in
